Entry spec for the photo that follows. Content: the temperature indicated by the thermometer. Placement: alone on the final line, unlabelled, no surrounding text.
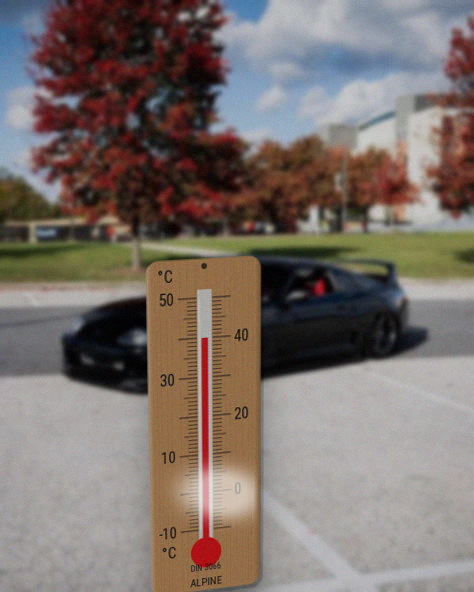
40 °C
